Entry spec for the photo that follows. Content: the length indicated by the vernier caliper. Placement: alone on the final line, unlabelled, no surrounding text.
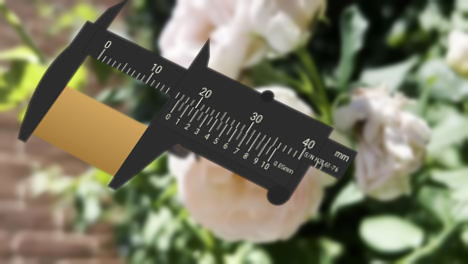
16.8 mm
